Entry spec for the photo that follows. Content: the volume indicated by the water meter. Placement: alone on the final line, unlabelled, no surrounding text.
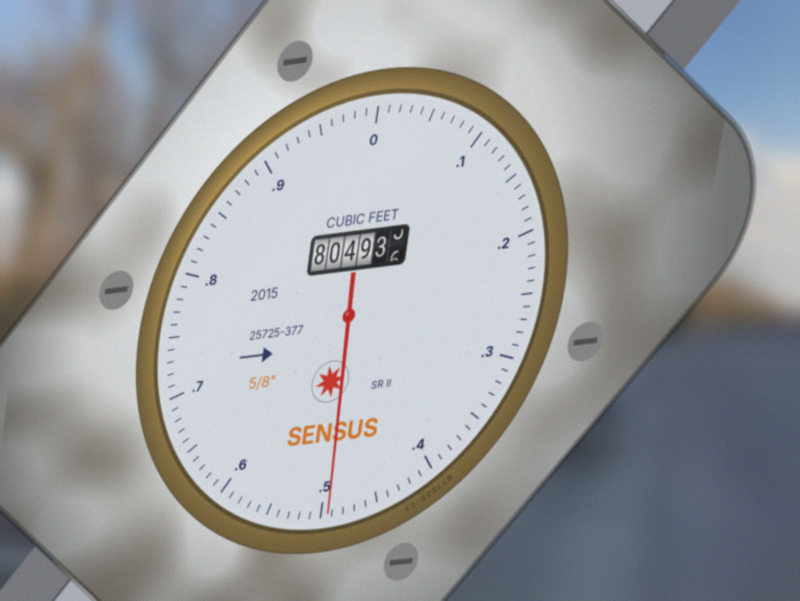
804935.49 ft³
